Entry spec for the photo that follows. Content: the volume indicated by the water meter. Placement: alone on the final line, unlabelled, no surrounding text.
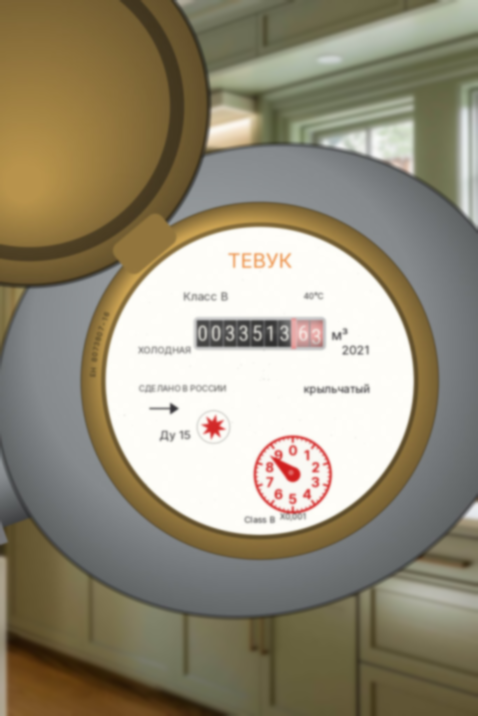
33513.628 m³
